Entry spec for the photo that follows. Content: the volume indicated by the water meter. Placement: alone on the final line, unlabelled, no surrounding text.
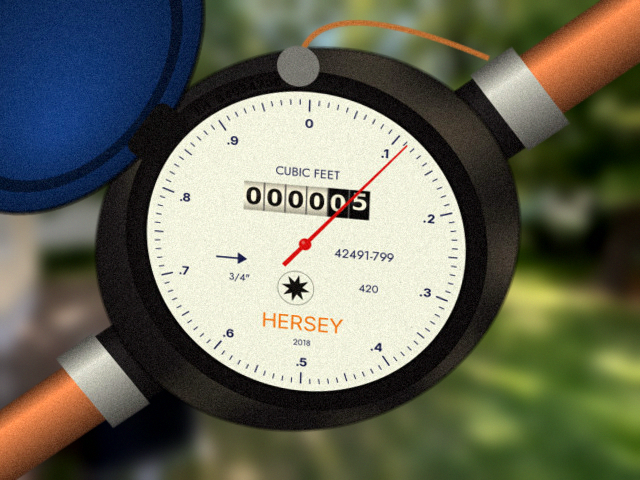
5.11 ft³
